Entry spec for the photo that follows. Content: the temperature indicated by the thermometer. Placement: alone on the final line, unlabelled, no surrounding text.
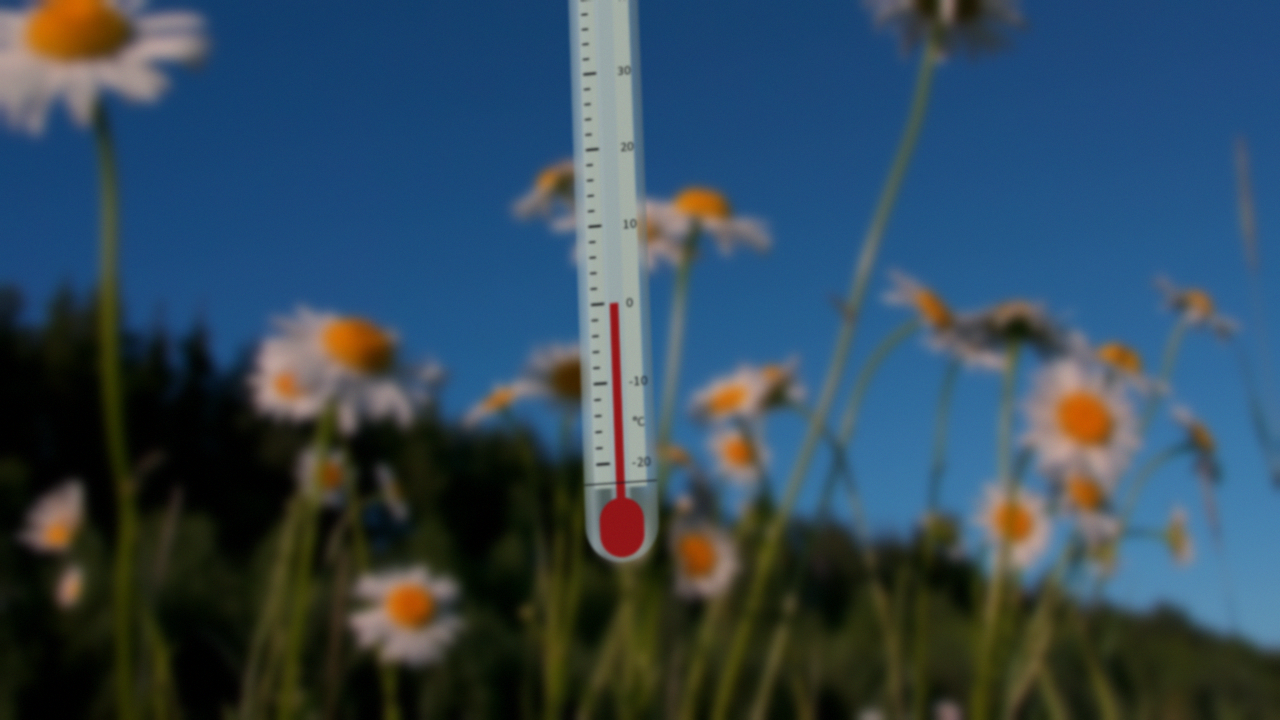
0 °C
